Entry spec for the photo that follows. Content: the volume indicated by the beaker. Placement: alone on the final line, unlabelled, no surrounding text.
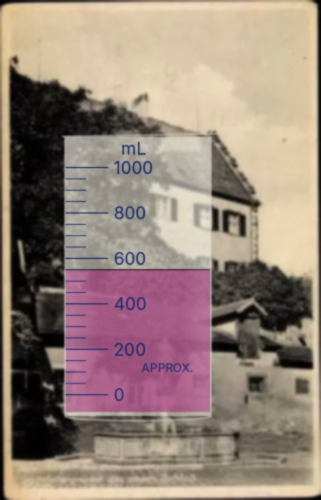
550 mL
